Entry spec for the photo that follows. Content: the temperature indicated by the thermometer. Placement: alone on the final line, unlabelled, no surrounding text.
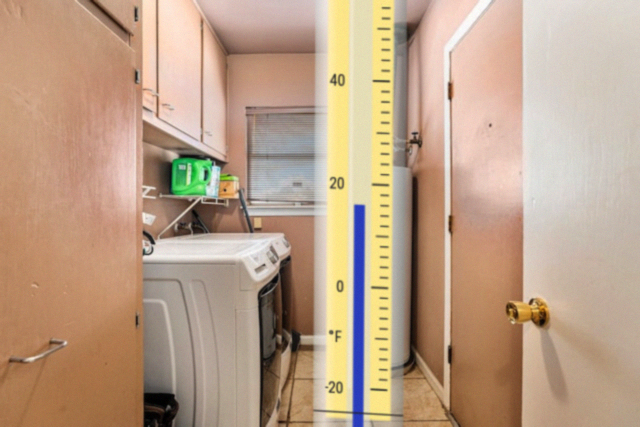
16 °F
